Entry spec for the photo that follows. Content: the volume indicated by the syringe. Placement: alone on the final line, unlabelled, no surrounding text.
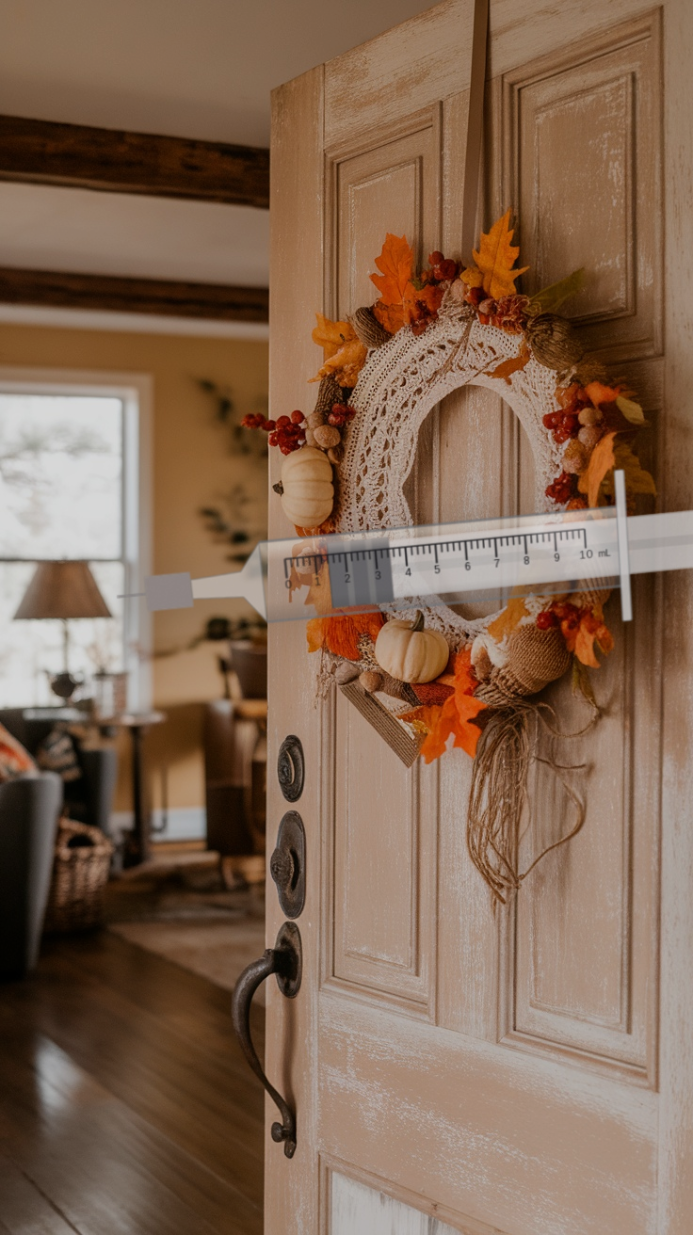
1.4 mL
